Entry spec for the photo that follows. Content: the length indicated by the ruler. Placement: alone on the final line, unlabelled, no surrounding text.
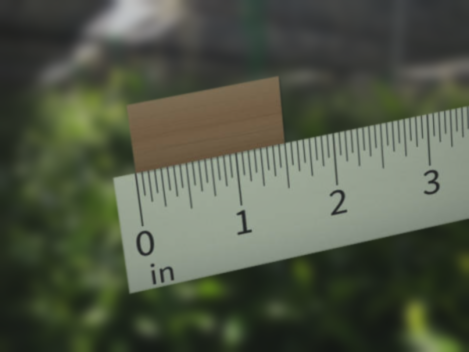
1.5 in
